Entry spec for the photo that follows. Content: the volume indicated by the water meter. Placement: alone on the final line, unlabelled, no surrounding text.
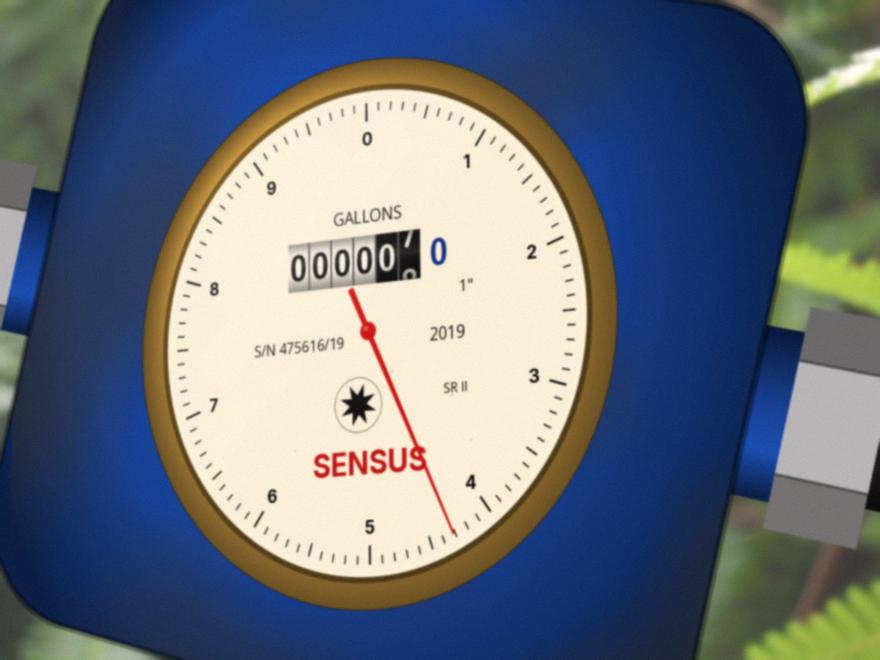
74.3 gal
